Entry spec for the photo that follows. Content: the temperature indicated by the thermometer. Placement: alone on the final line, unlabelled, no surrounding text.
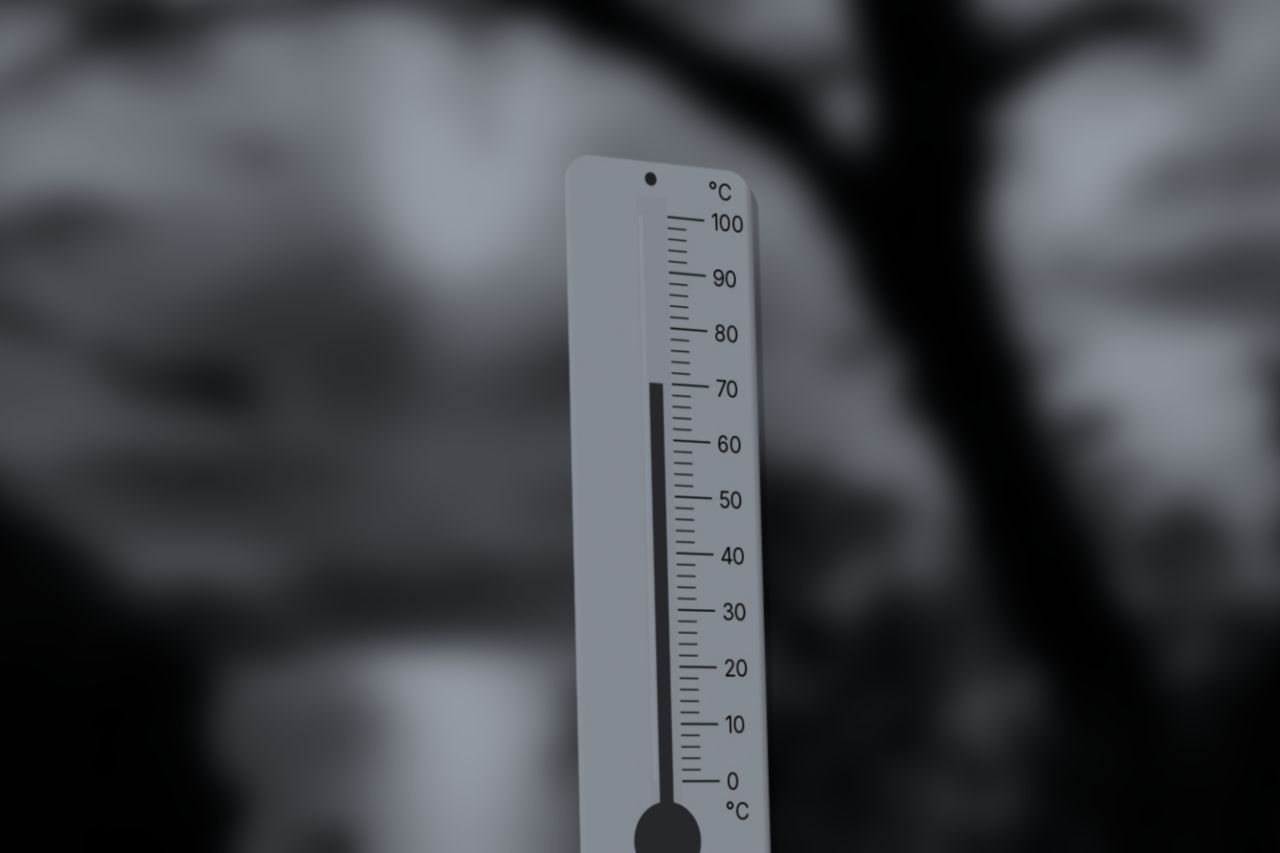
70 °C
